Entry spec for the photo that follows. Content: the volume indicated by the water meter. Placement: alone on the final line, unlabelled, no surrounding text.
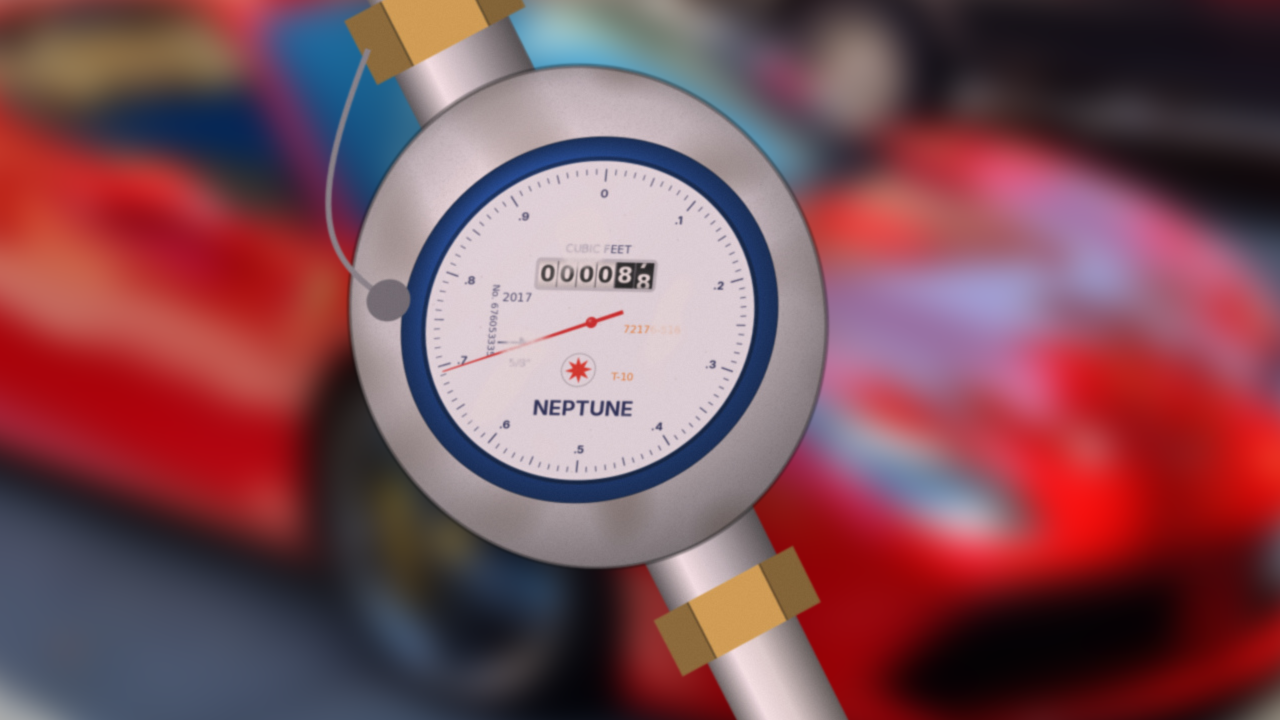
87.69 ft³
